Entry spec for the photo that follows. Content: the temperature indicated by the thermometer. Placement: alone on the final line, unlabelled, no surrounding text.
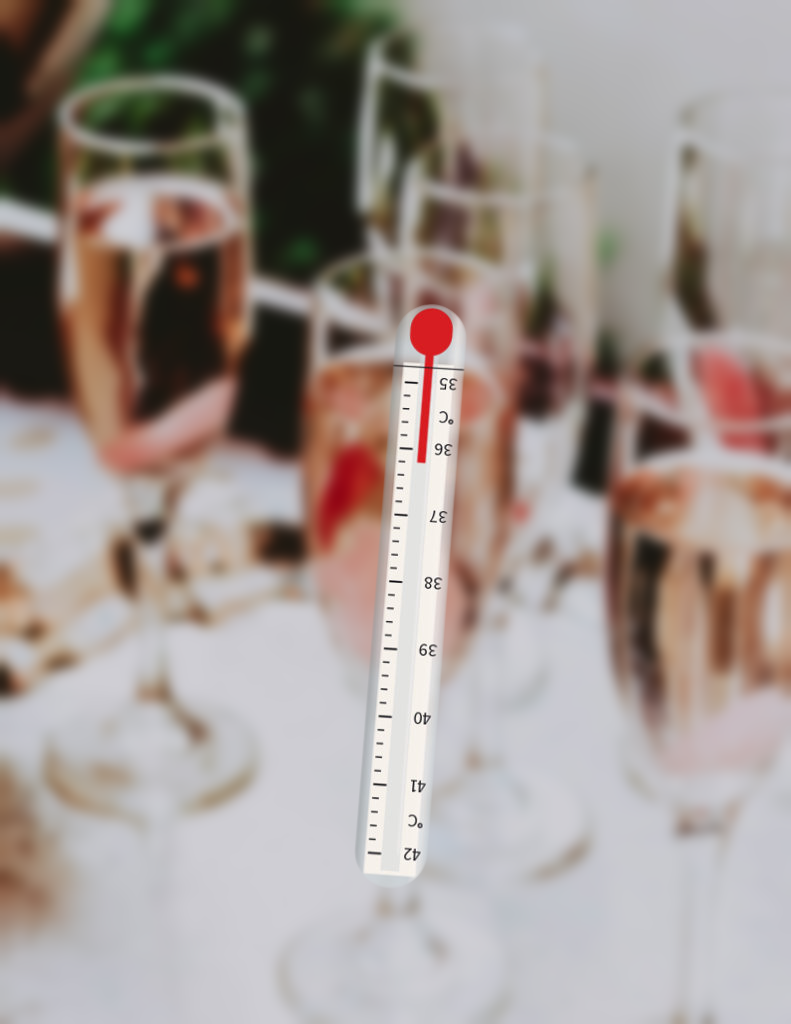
36.2 °C
